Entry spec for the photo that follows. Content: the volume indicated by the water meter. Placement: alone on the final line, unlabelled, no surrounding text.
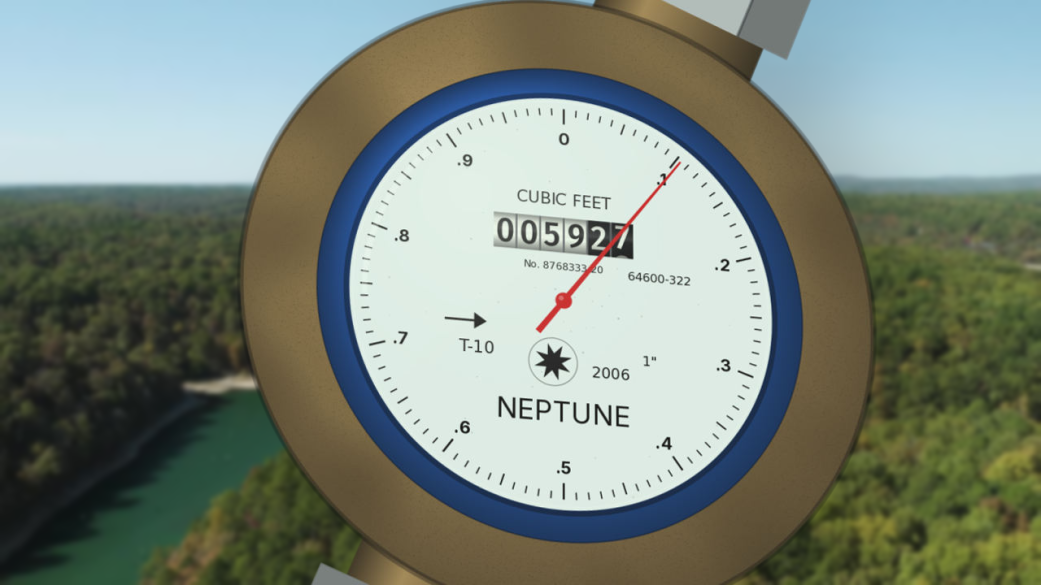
5927.10 ft³
